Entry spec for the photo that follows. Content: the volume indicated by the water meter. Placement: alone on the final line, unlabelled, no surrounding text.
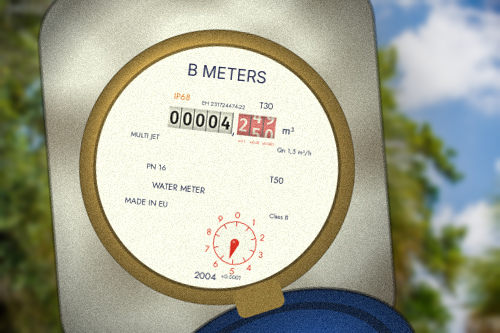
4.2495 m³
